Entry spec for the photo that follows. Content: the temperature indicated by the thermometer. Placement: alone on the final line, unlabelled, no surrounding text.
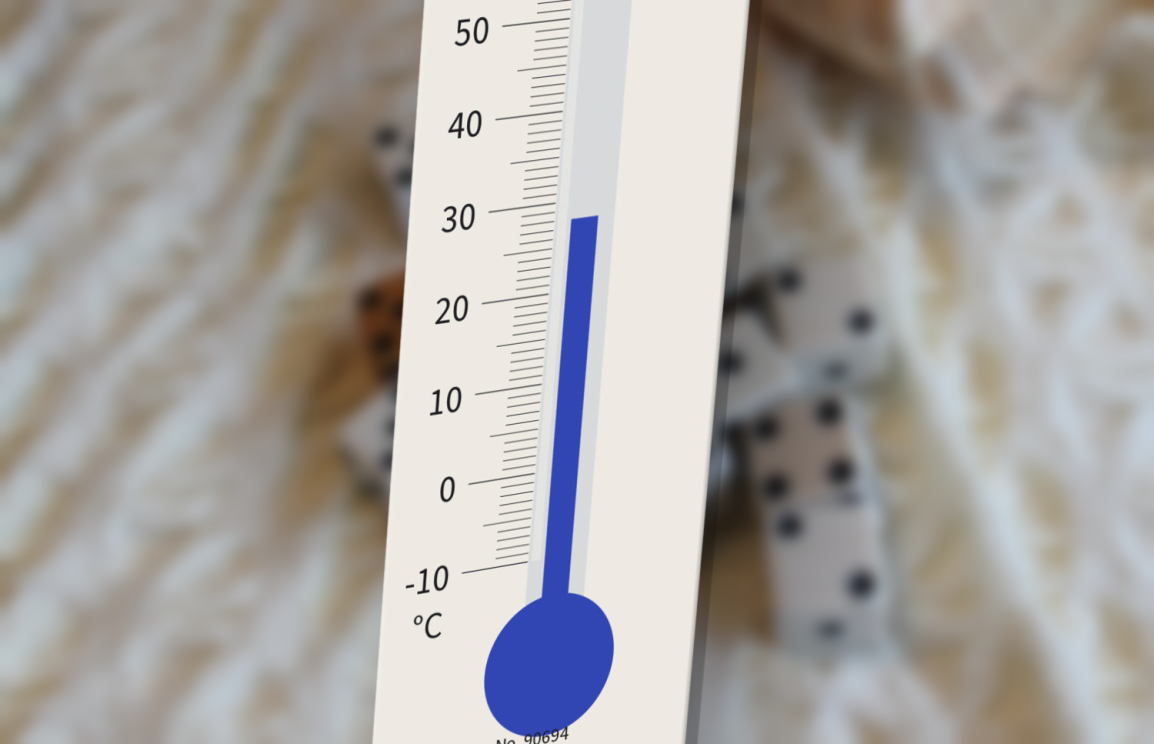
28 °C
